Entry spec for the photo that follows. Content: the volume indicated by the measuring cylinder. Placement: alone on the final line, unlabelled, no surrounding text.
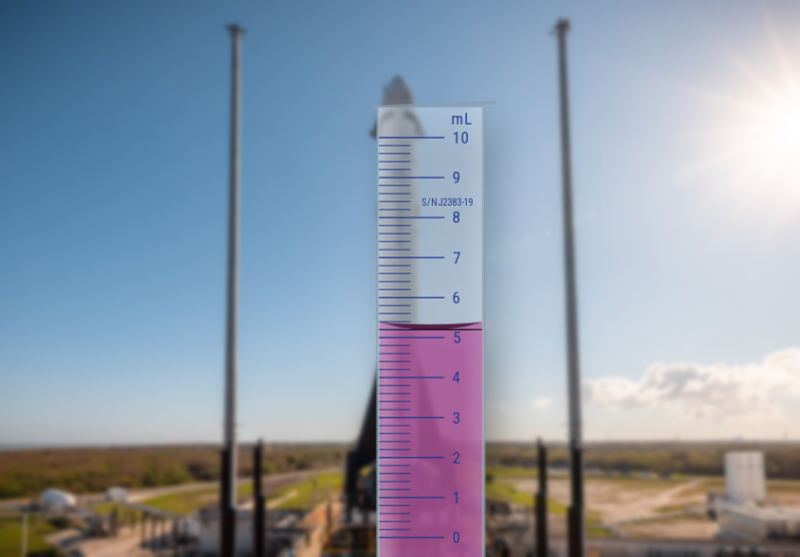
5.2 mL
